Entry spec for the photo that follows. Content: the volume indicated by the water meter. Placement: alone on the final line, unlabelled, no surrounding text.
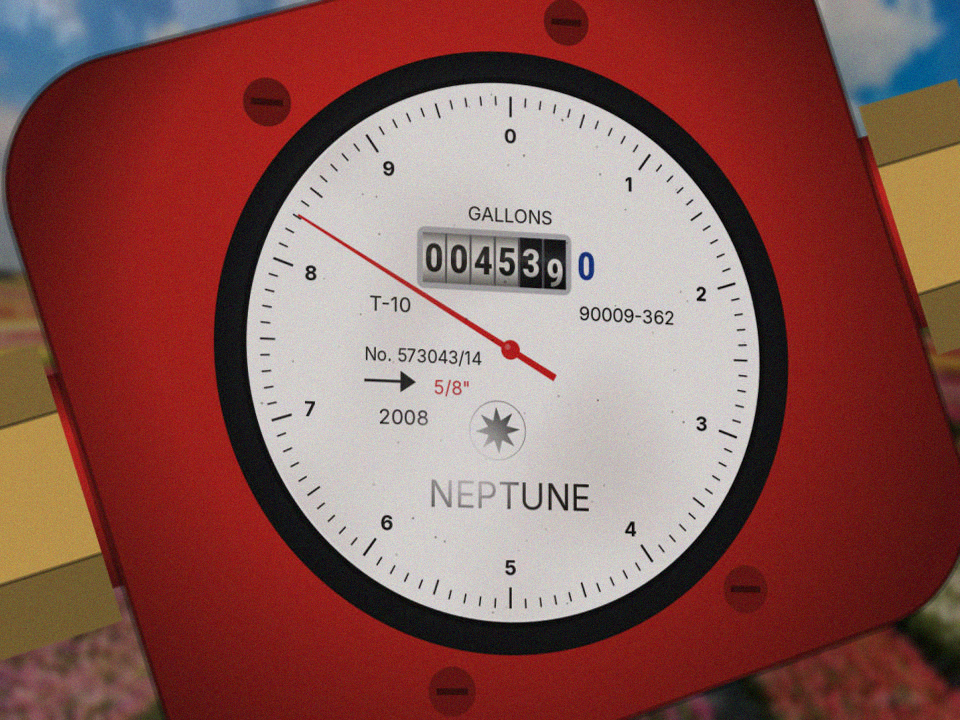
45388.3 gal
